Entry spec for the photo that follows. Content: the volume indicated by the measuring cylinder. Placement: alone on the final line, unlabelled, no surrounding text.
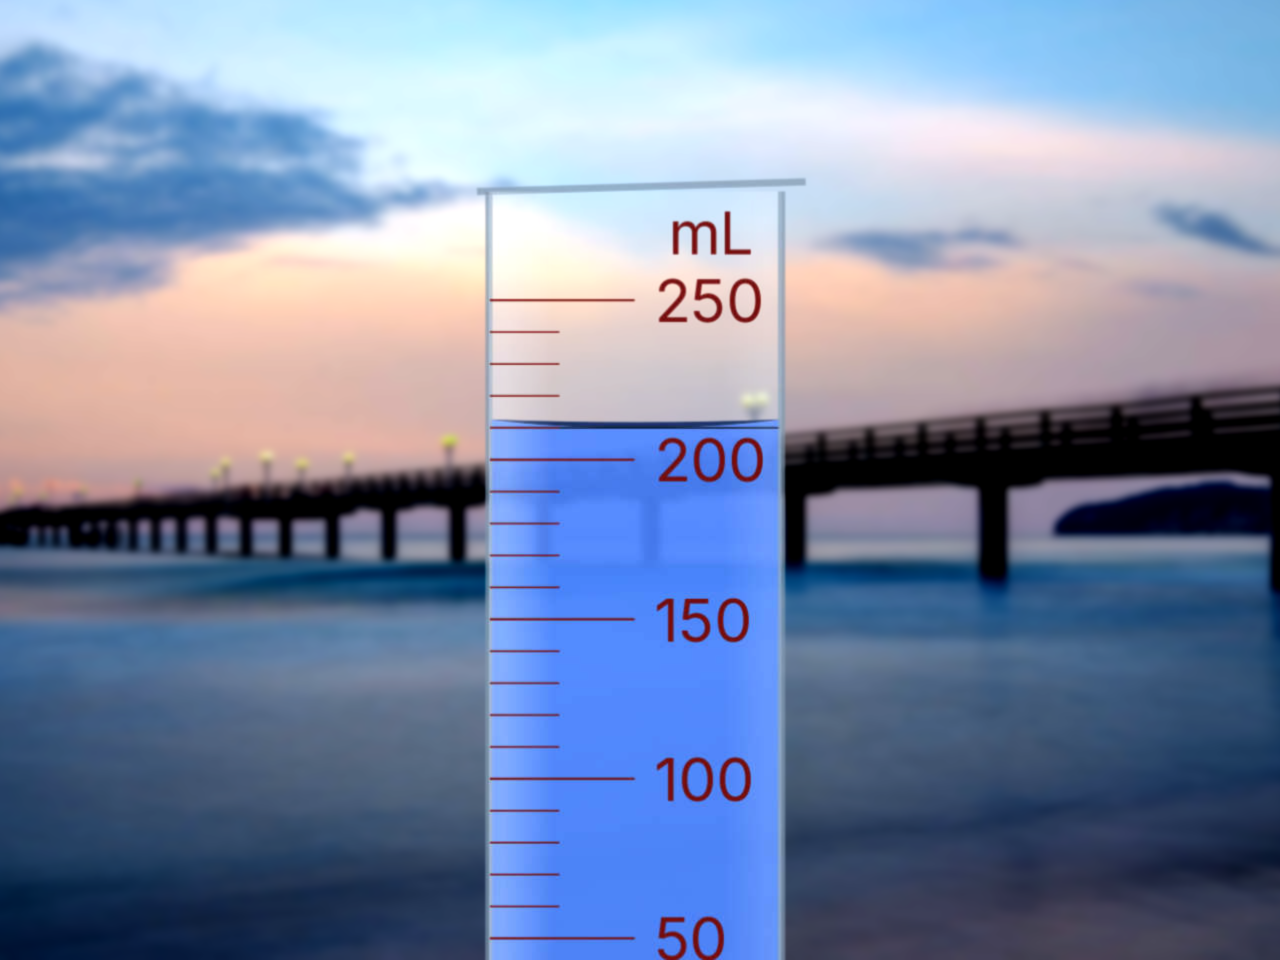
210 mL
